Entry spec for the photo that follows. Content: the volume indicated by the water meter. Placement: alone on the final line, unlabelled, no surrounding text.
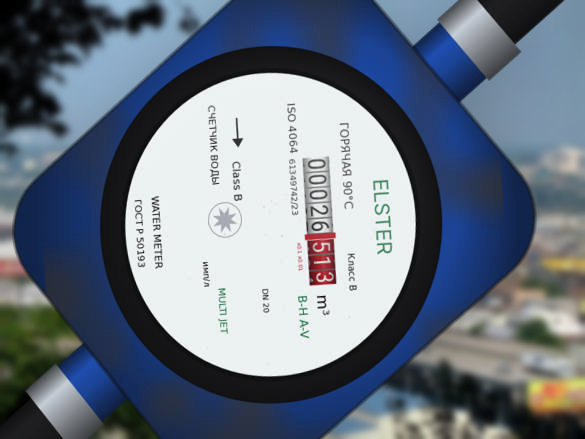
26.513 m³
